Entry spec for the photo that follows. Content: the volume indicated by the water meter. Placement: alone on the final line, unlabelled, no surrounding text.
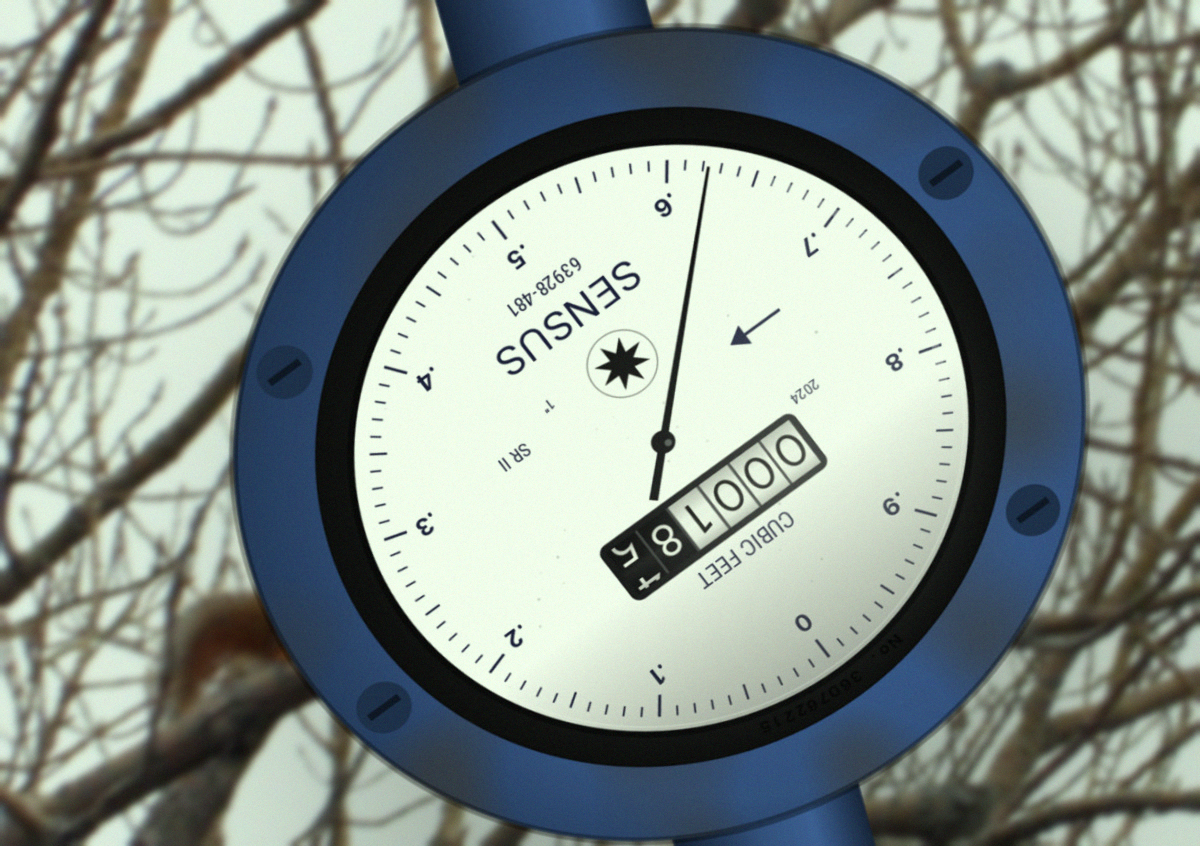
184.62 ft³
